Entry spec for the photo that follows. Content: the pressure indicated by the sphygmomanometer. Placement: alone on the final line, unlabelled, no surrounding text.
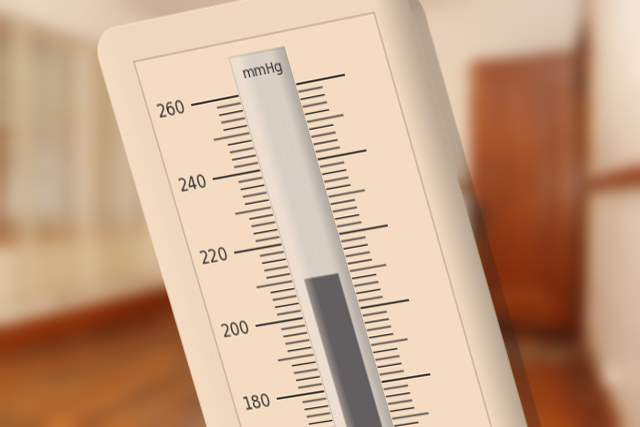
210 mmHg
